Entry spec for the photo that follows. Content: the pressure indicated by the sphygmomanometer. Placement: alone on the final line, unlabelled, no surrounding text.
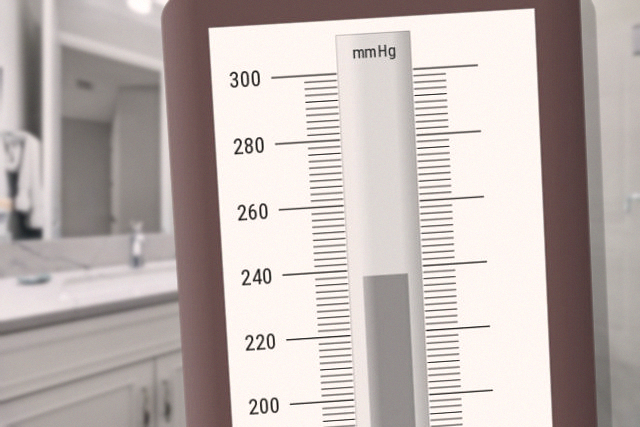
238 mmHg
